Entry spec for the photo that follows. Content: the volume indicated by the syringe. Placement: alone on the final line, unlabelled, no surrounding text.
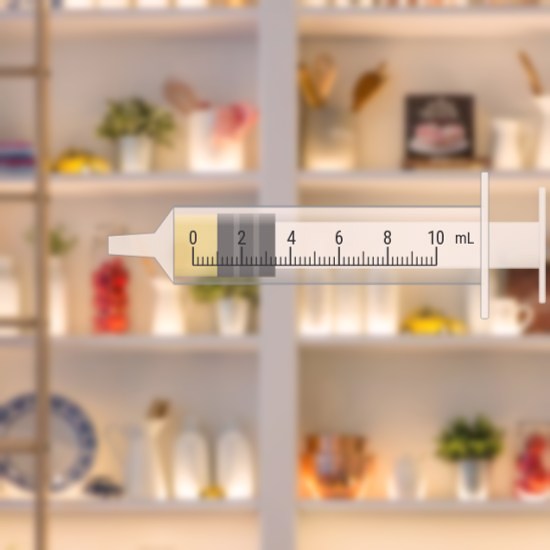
1 mL
